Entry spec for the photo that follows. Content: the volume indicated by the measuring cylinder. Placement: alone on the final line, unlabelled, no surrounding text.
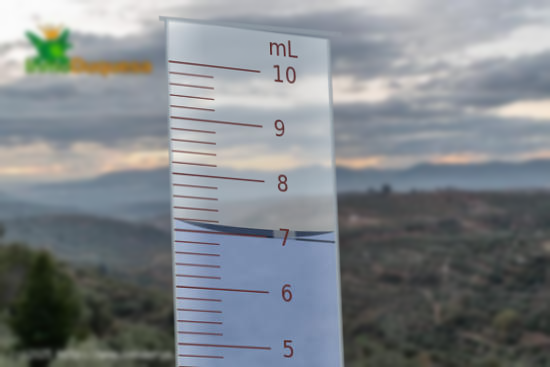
7 mL
